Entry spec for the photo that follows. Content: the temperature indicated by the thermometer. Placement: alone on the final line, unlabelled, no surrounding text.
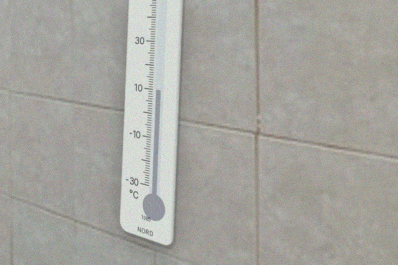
10 °C
